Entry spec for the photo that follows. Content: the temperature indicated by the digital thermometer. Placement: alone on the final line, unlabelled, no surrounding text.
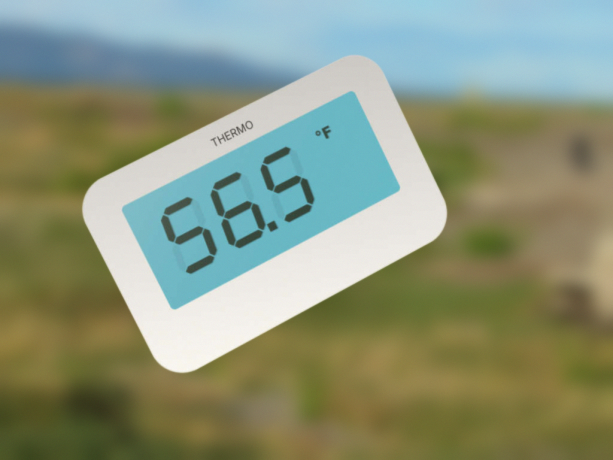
56.5 °F
